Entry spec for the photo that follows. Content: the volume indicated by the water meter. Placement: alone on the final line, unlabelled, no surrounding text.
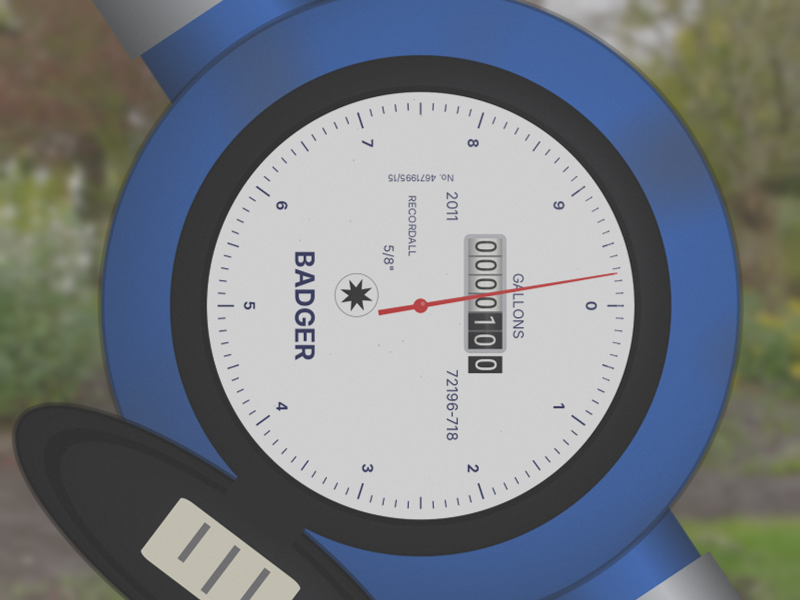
99.7 gal
